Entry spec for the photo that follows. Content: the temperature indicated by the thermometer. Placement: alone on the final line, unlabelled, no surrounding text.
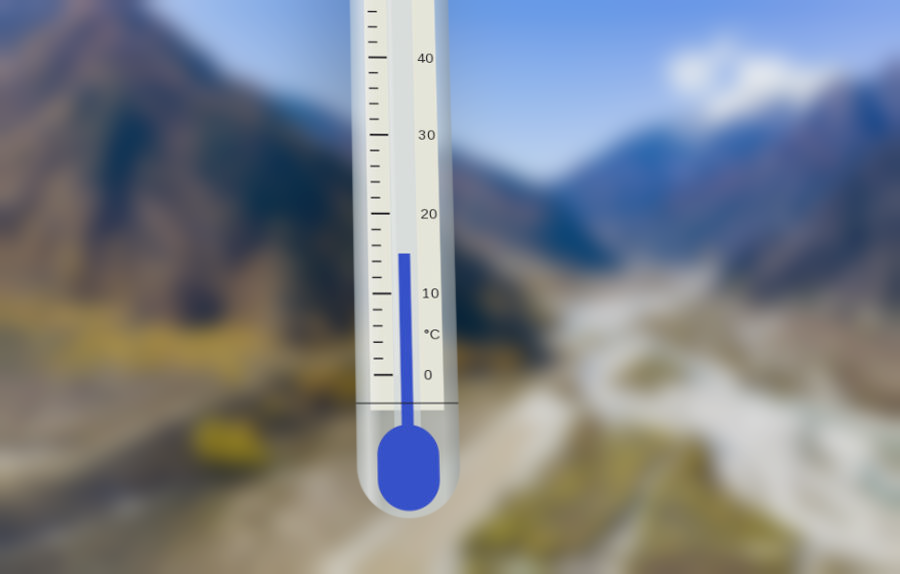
15 °C
